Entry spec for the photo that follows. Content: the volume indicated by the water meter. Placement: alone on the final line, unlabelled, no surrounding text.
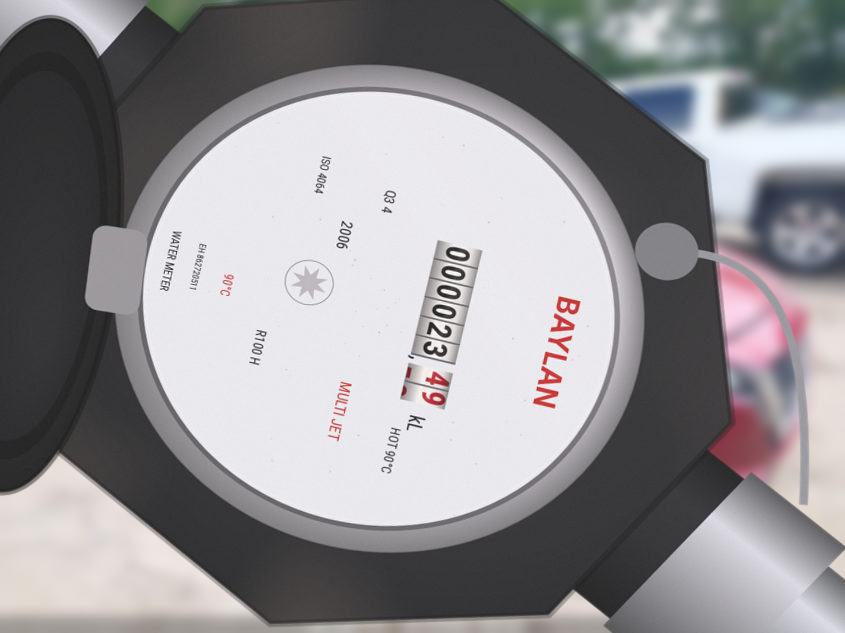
23.49 kL
